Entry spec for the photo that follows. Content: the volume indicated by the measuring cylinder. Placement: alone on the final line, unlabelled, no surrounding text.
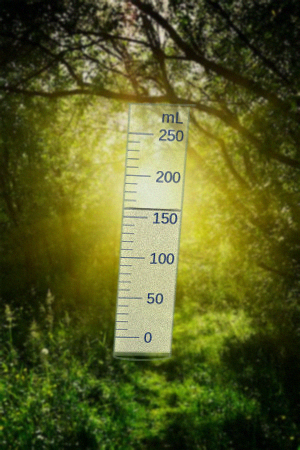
160 mL
